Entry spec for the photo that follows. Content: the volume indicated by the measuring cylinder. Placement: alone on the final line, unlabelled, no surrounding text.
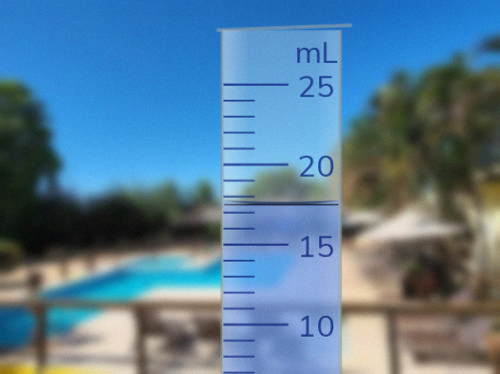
17.5 mL
